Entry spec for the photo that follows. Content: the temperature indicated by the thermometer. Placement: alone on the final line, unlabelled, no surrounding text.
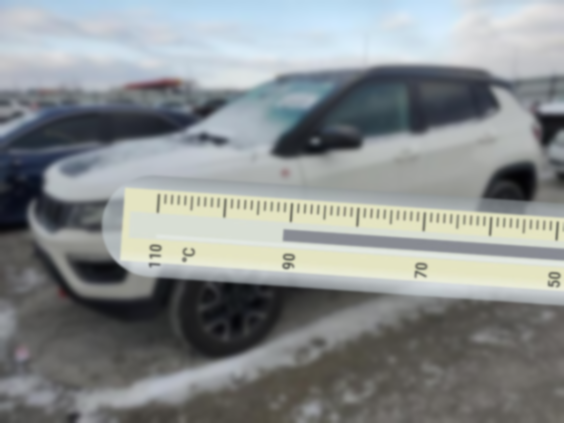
91 °C
